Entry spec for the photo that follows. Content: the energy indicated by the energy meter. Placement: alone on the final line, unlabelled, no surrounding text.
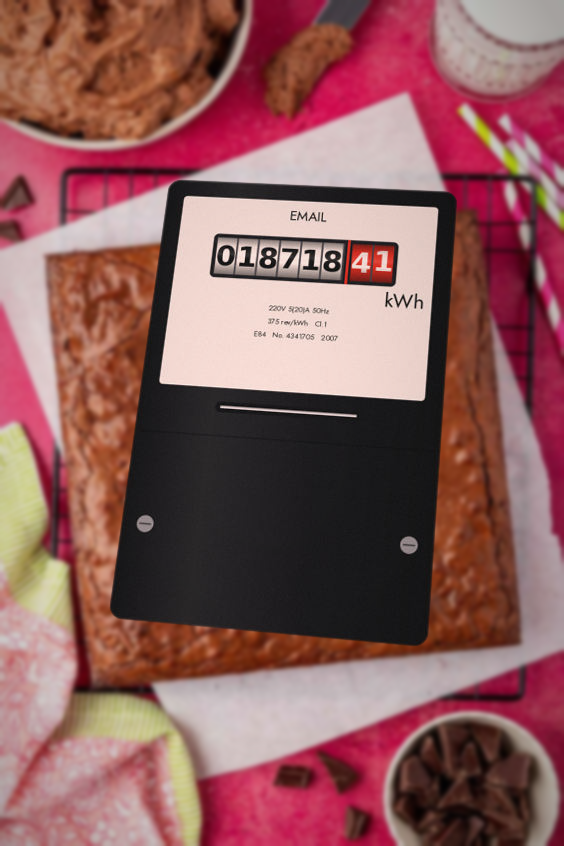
18718.41 kWh
